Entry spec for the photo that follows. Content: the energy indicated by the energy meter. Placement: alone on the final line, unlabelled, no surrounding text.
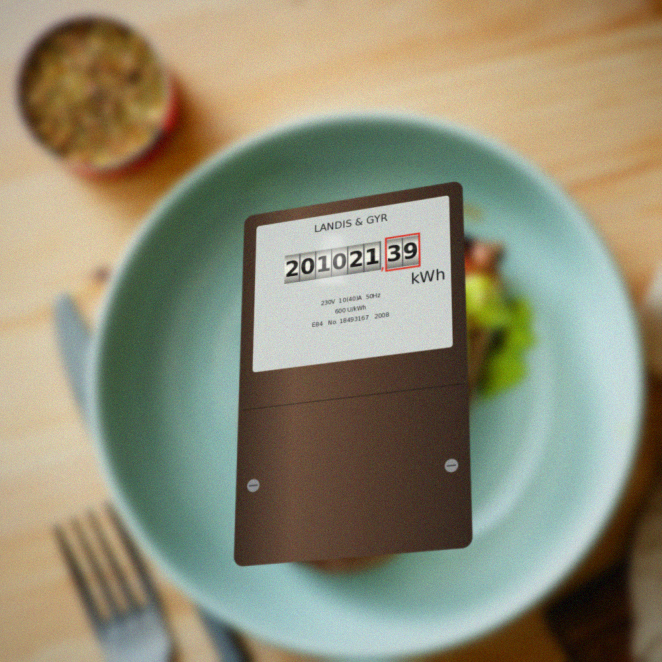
201021.39 kWh
